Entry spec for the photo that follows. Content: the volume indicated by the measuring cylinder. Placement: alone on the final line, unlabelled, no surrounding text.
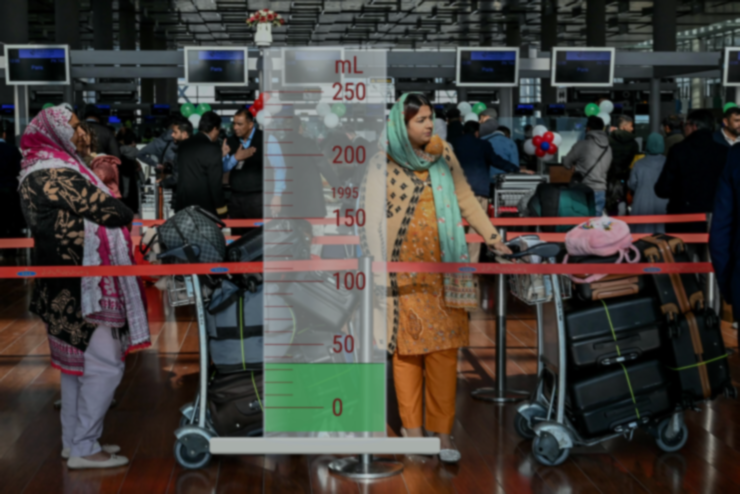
35 mL
